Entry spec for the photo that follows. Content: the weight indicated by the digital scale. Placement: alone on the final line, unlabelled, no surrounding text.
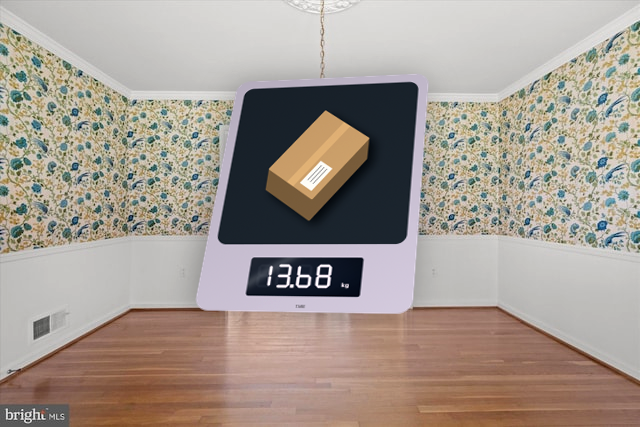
13.68 kg
